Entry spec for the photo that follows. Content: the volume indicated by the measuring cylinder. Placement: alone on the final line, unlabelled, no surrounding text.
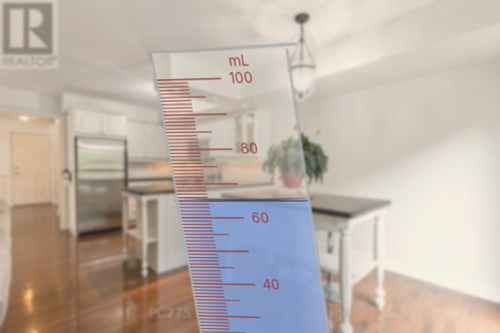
65 mL
